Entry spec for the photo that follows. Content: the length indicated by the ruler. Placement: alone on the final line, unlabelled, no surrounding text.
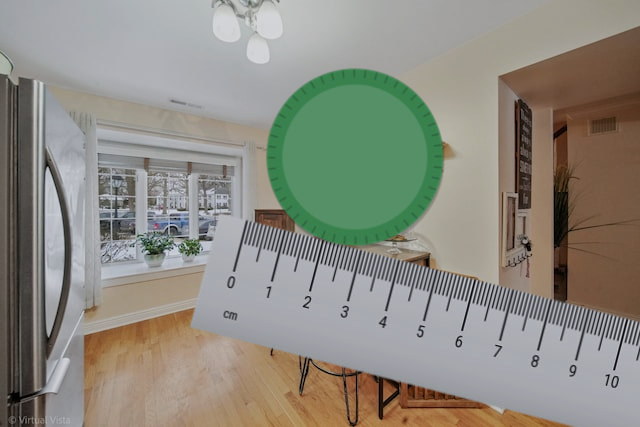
4.5 cm
